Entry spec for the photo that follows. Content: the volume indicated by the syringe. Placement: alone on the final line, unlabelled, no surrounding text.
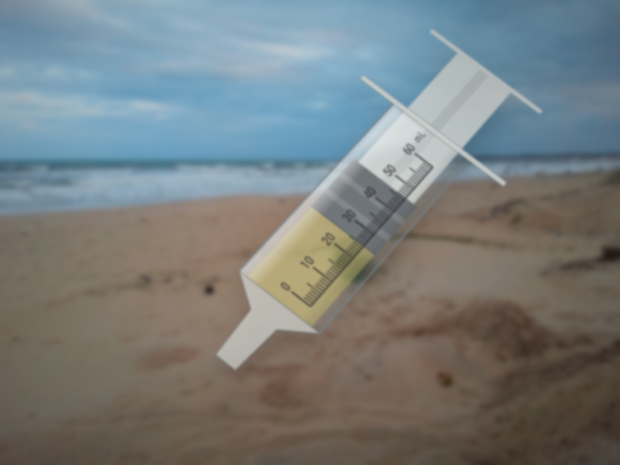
25 mL
